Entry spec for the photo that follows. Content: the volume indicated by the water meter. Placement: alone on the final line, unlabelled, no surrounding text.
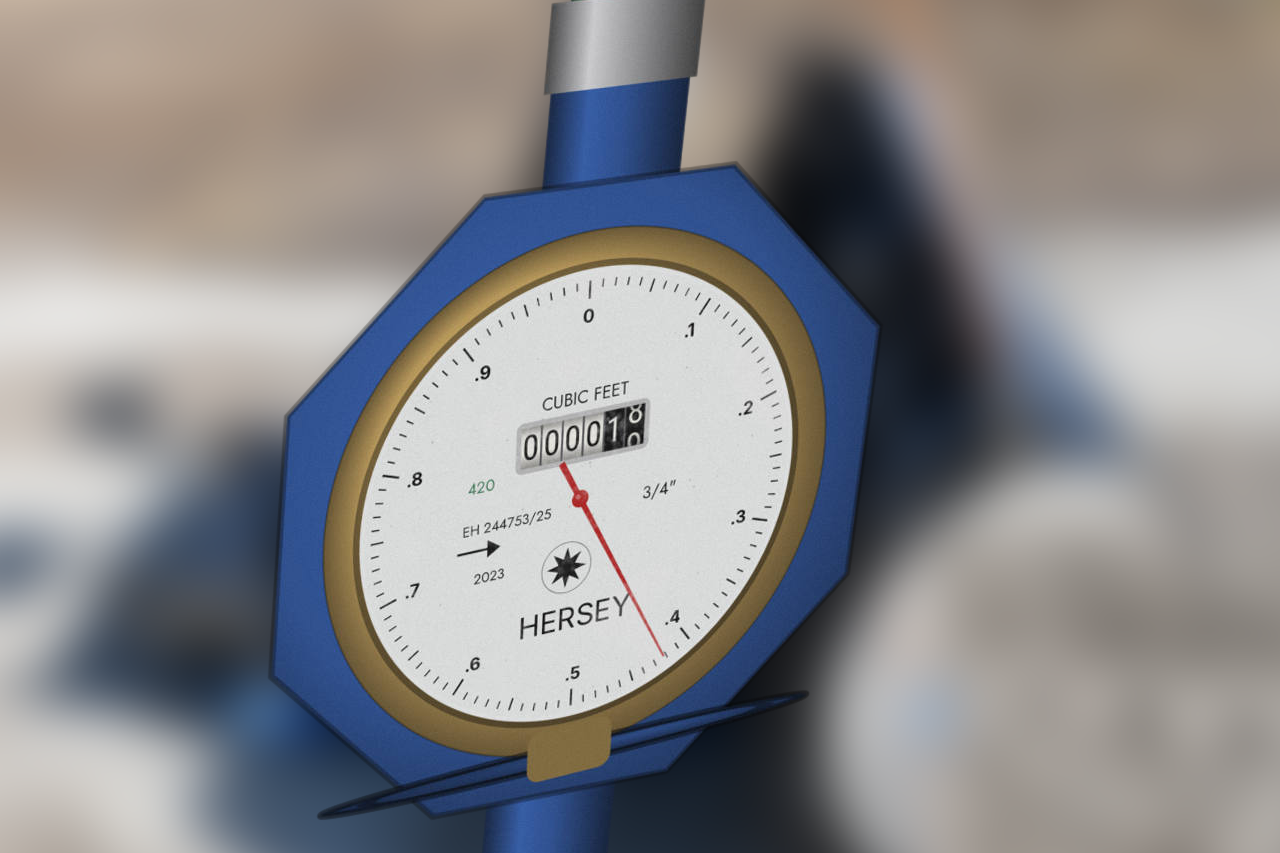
18.42 ft³
